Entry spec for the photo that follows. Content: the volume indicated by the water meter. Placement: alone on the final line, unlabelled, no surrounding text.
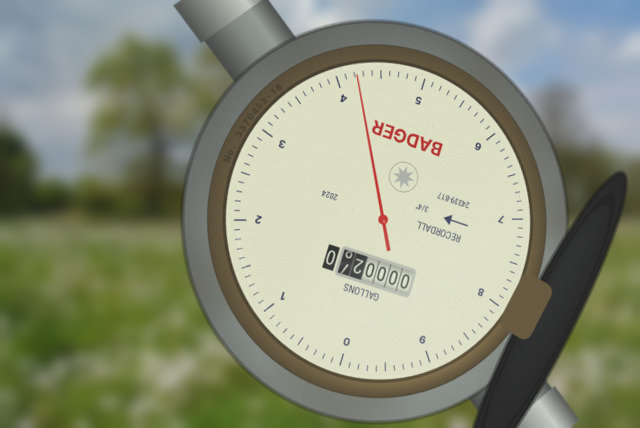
274.2 gal
